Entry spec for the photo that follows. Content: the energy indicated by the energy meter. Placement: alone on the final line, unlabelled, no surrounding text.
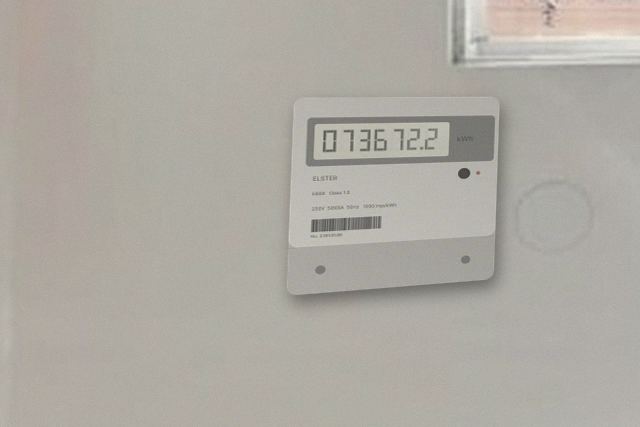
73672.2 kWh
